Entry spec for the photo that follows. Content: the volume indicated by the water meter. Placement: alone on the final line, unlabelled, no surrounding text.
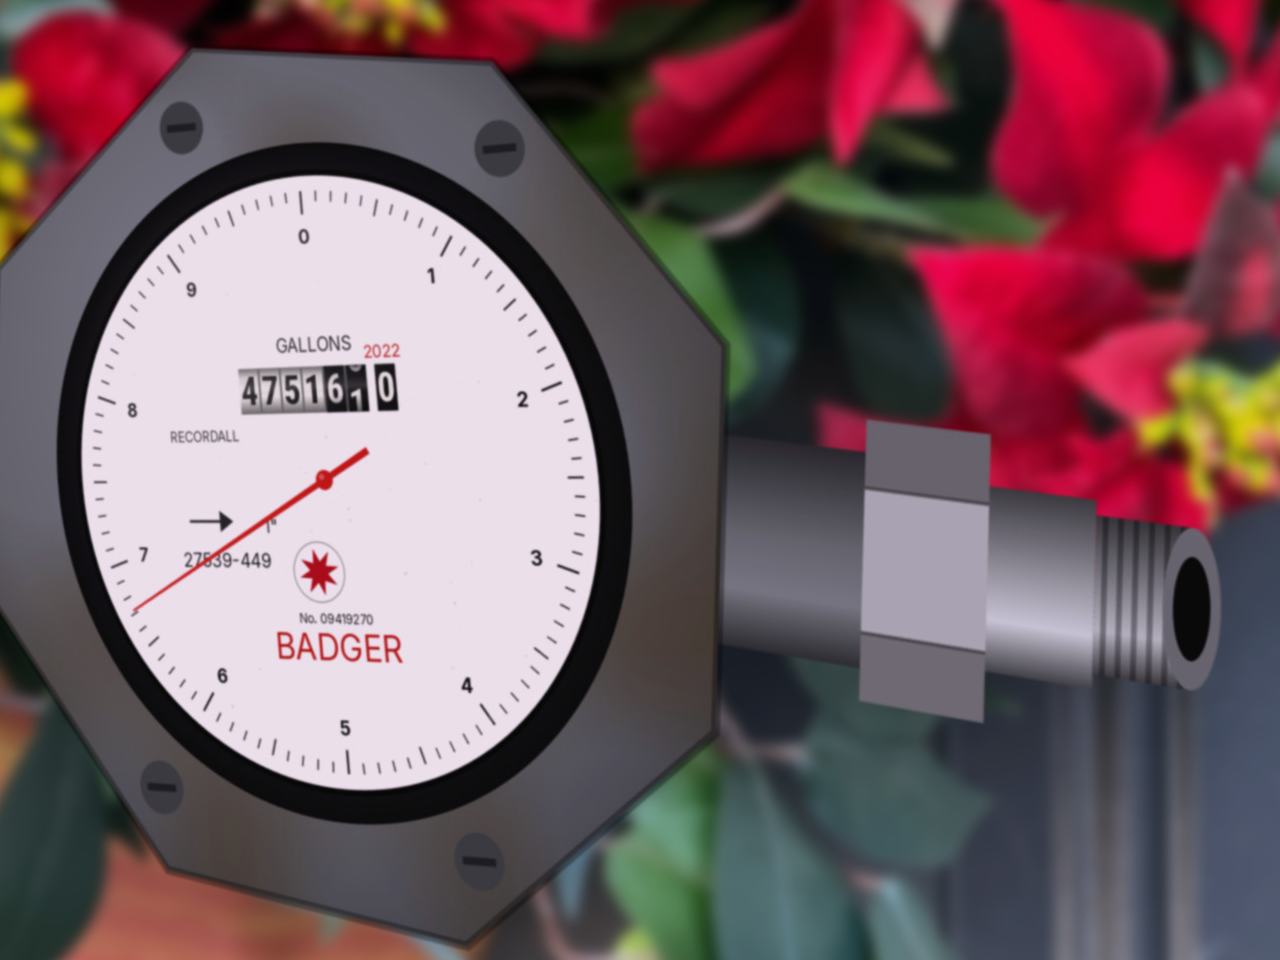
4751606.7 gal
